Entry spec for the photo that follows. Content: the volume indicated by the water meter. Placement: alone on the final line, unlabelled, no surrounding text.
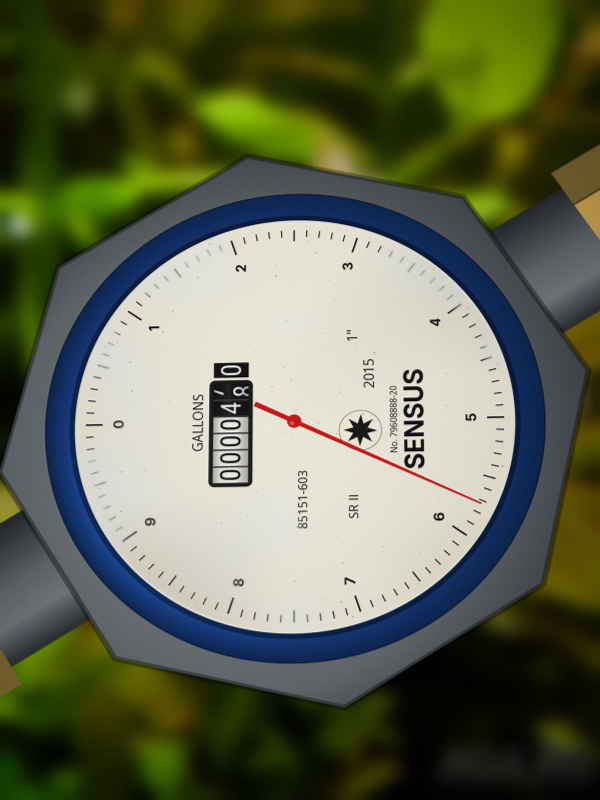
475.7 gal
